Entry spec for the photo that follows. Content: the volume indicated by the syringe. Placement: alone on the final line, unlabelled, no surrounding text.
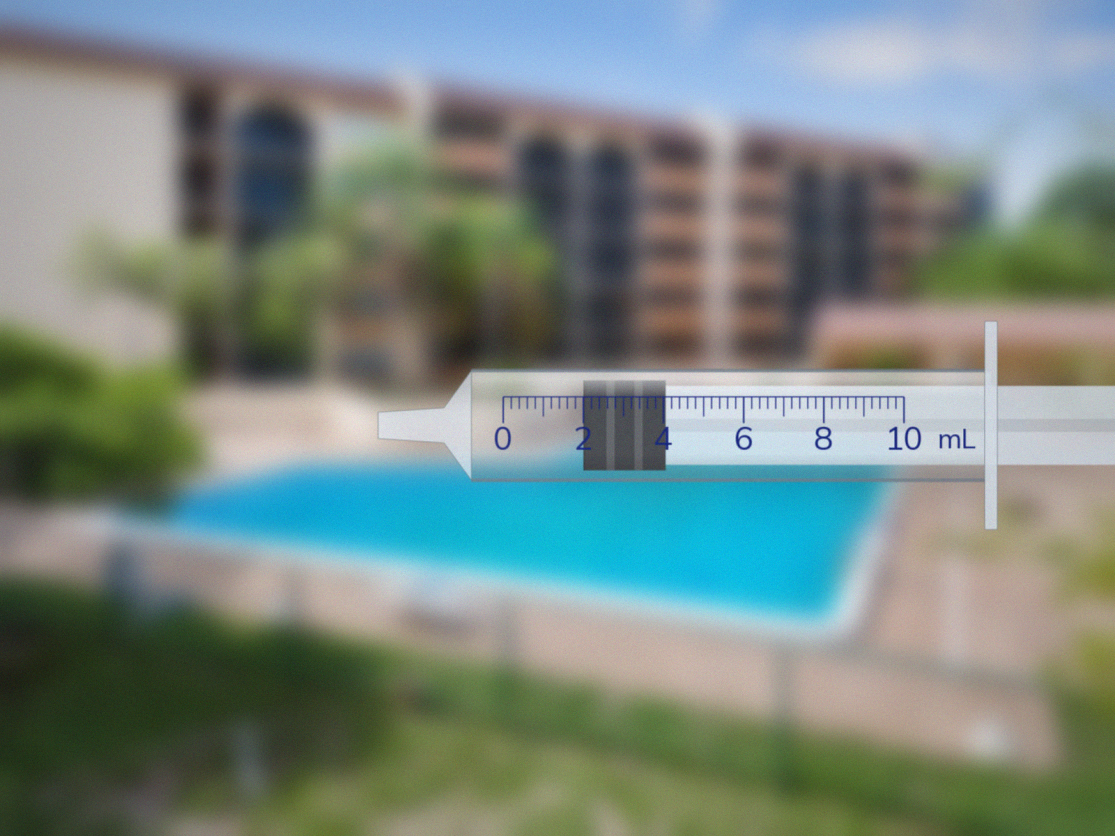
2 mL
